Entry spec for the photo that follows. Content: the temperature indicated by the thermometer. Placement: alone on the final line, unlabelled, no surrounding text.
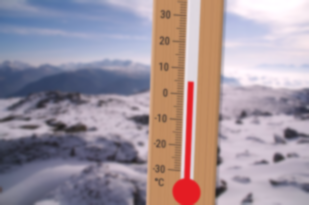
5 °C
